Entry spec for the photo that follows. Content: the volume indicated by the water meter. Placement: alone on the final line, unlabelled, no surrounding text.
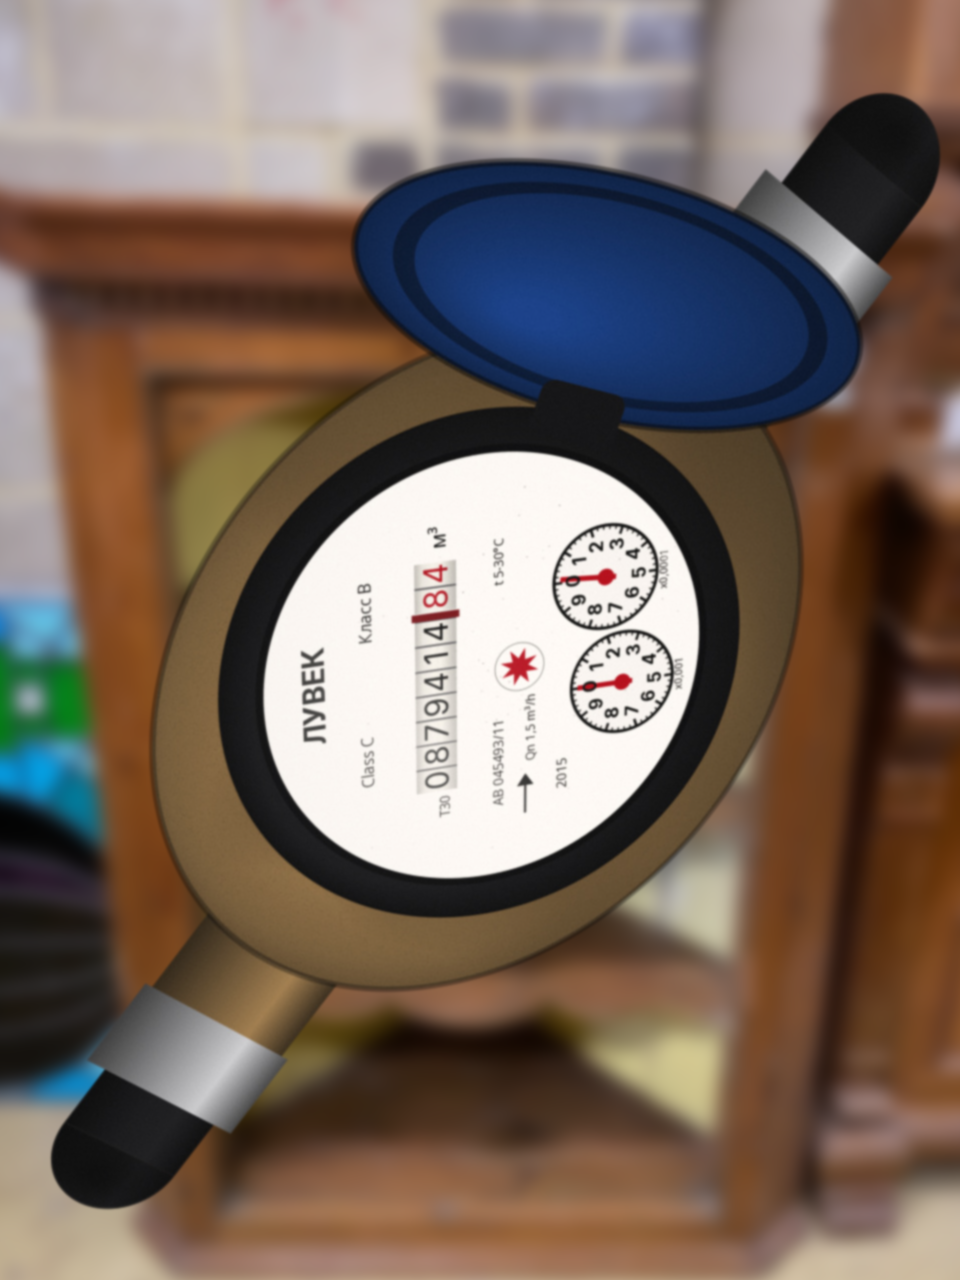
879414.8400 m³
